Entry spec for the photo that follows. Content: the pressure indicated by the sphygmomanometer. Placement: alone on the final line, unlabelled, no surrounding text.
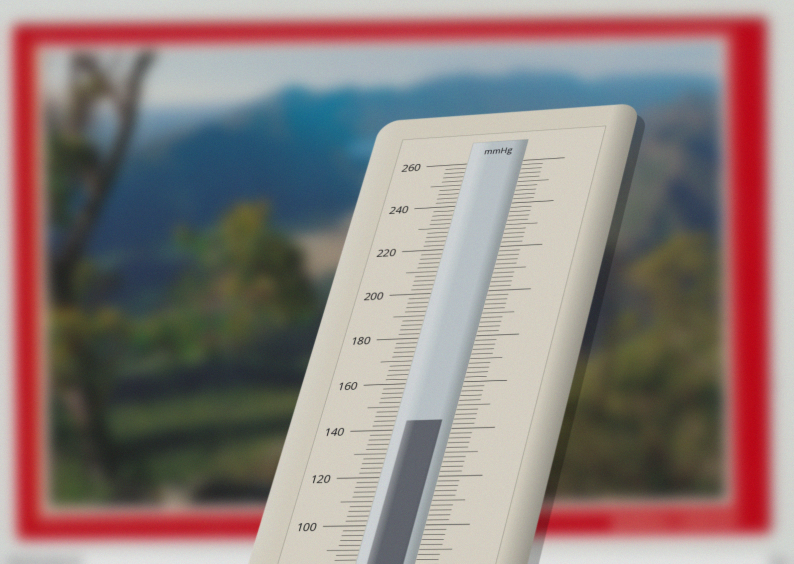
144 mmHg
